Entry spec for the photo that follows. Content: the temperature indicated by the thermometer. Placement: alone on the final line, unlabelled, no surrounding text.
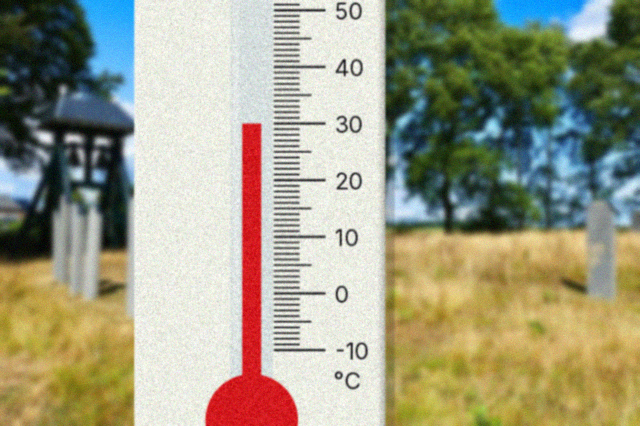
30 °C
